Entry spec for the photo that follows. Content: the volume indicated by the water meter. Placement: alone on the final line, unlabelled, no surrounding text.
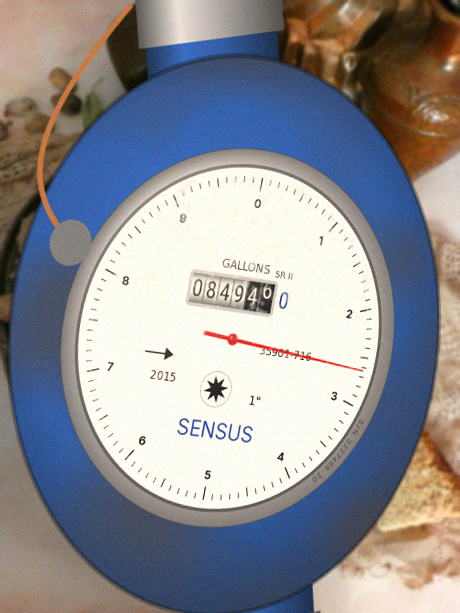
849462.6 gal
